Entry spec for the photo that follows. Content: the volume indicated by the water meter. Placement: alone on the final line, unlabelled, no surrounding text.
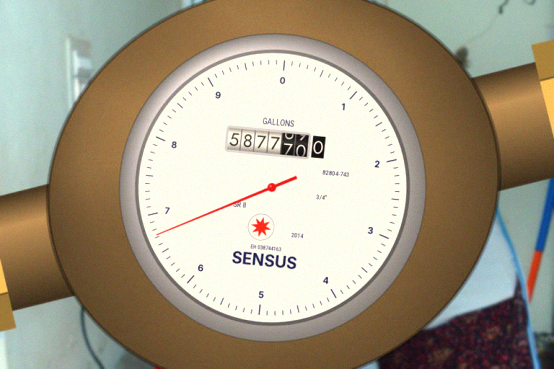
5877696.7 gal
